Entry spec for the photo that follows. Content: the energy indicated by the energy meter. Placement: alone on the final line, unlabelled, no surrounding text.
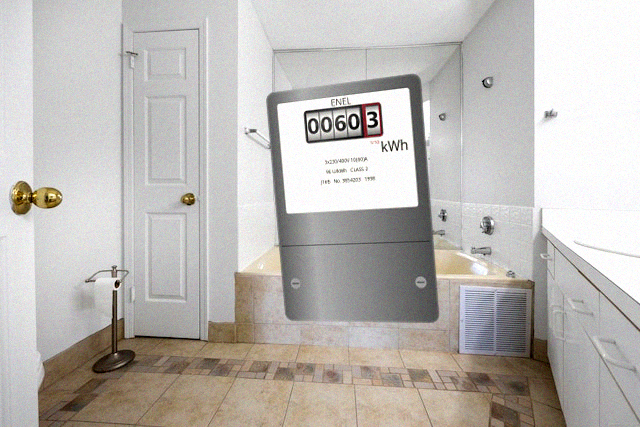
60.3 kWh
